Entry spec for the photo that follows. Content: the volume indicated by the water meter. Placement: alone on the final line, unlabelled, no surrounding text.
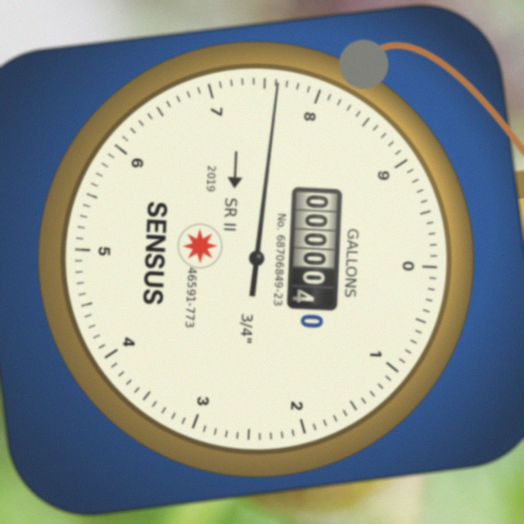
37.6 gal
